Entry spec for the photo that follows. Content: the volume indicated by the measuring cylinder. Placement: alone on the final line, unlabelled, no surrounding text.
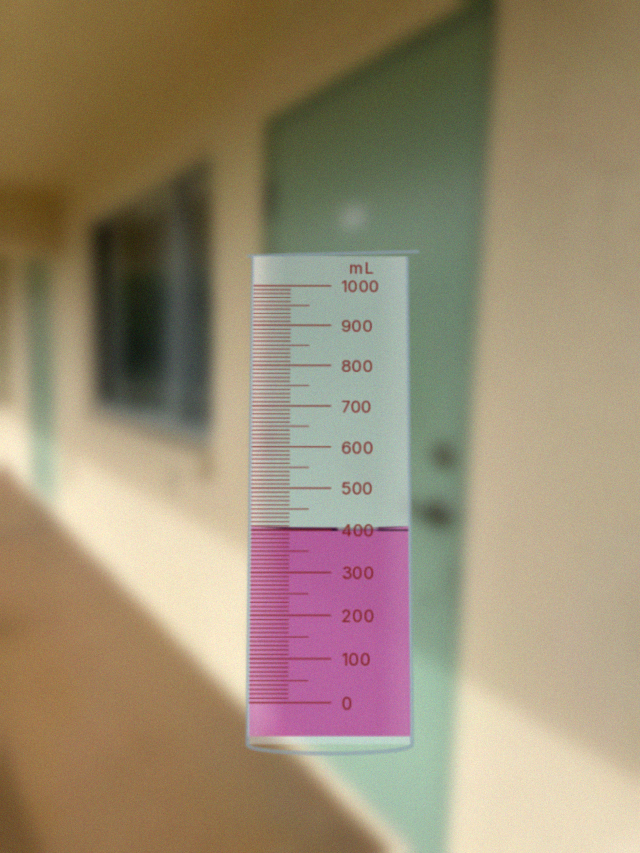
400 mL
